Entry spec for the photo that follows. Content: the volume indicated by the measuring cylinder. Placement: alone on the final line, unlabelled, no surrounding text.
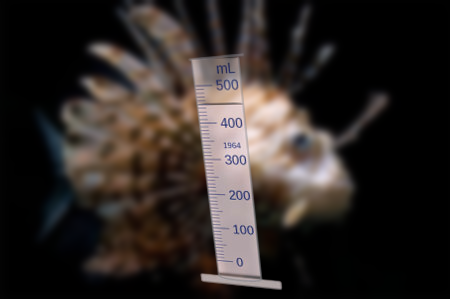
450 mL
